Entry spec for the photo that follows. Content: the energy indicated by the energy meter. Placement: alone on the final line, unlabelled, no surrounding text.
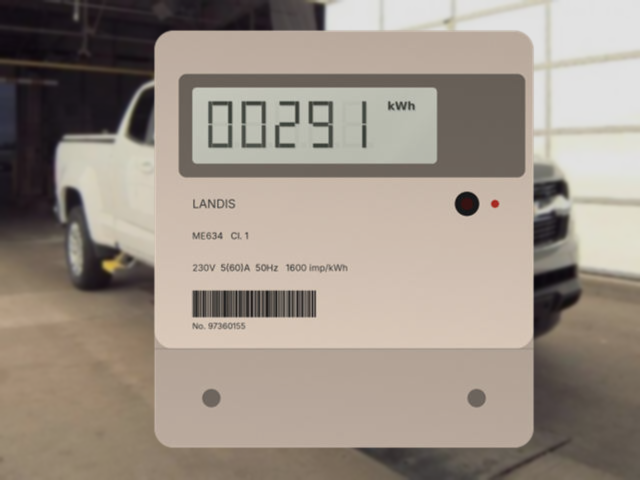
291 kWh
